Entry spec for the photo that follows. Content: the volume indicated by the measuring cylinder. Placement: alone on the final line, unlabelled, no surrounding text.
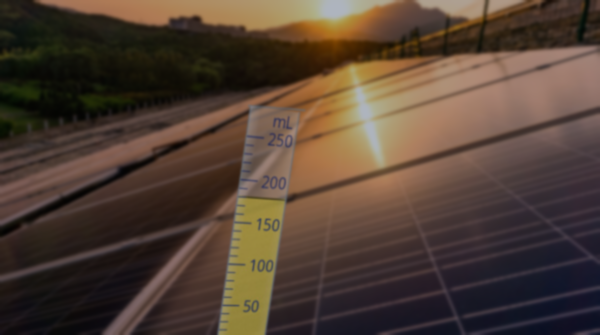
180 mL
